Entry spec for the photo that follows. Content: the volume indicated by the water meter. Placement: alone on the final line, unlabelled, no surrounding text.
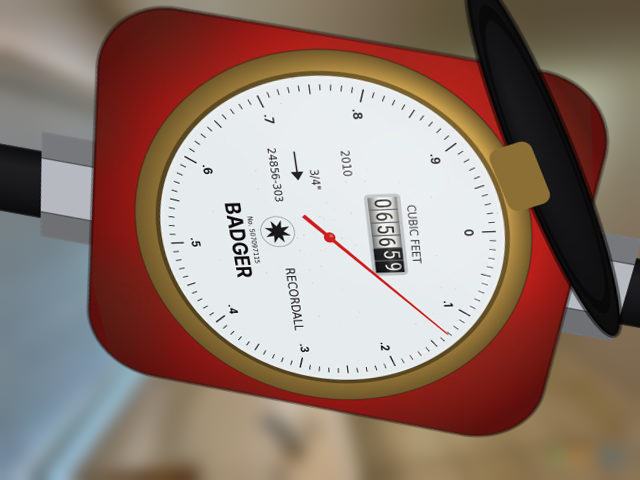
65659.13 ft³
